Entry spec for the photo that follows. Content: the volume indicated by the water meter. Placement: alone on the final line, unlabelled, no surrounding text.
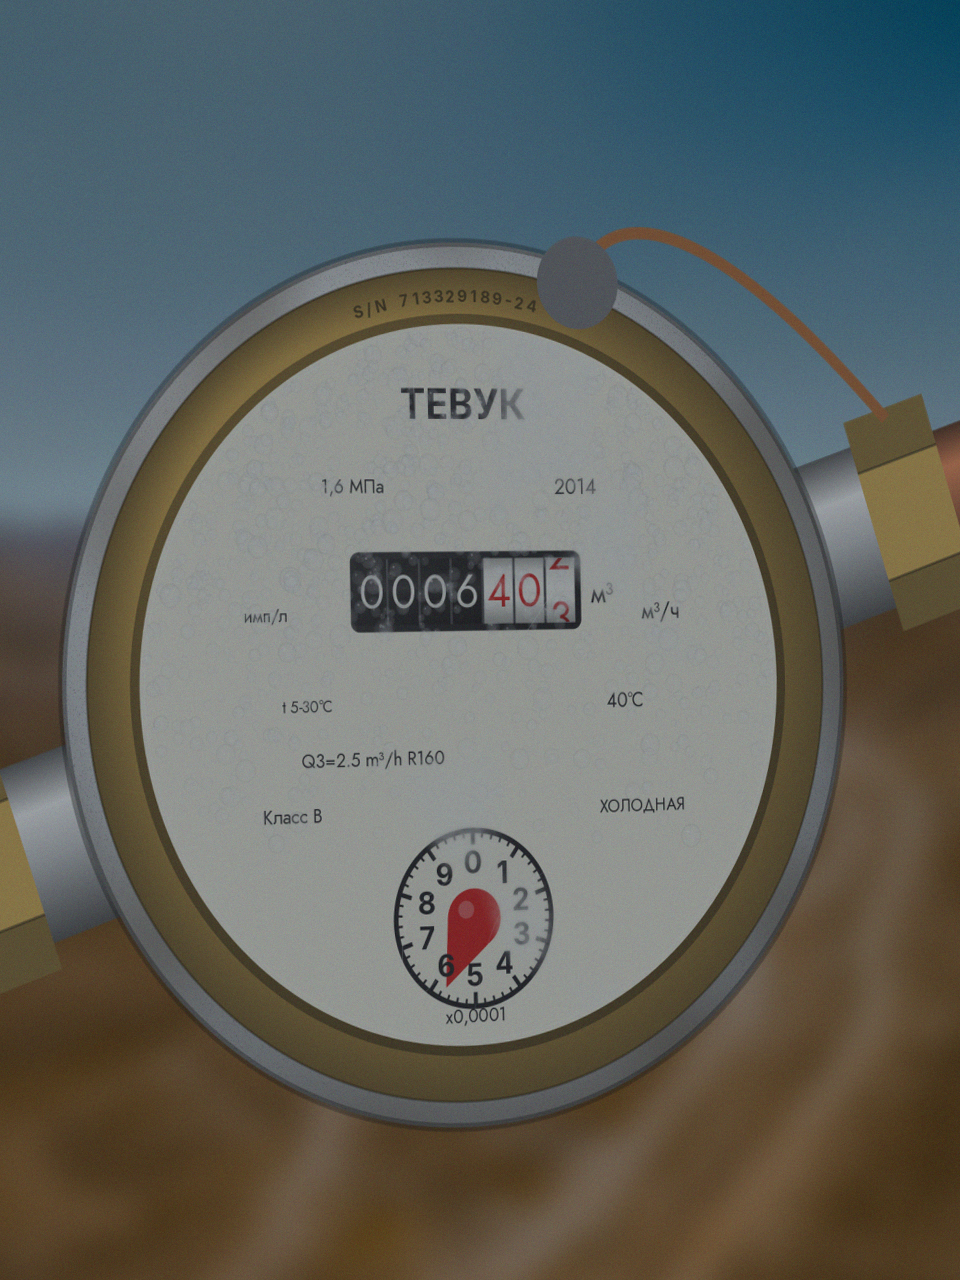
6.4025 m³
